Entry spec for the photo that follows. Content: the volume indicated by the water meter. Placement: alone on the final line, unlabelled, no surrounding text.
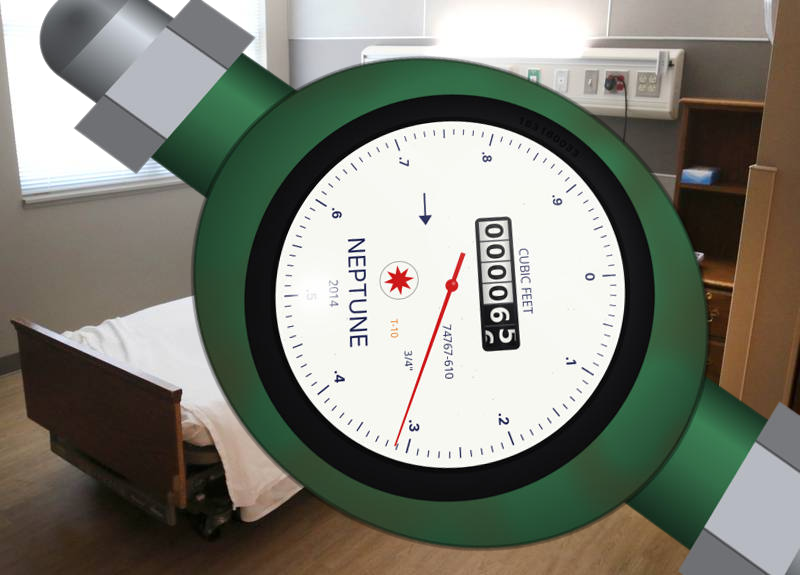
65.31 ft³
